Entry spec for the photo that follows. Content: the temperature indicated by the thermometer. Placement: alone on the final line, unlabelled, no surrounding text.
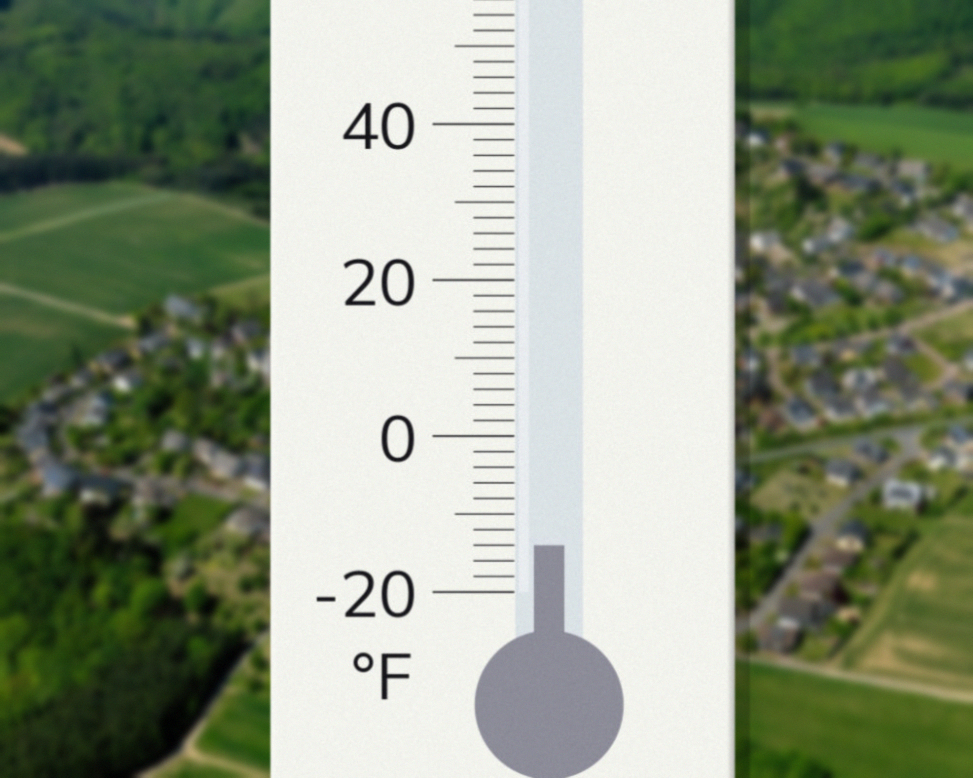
-14 °F
